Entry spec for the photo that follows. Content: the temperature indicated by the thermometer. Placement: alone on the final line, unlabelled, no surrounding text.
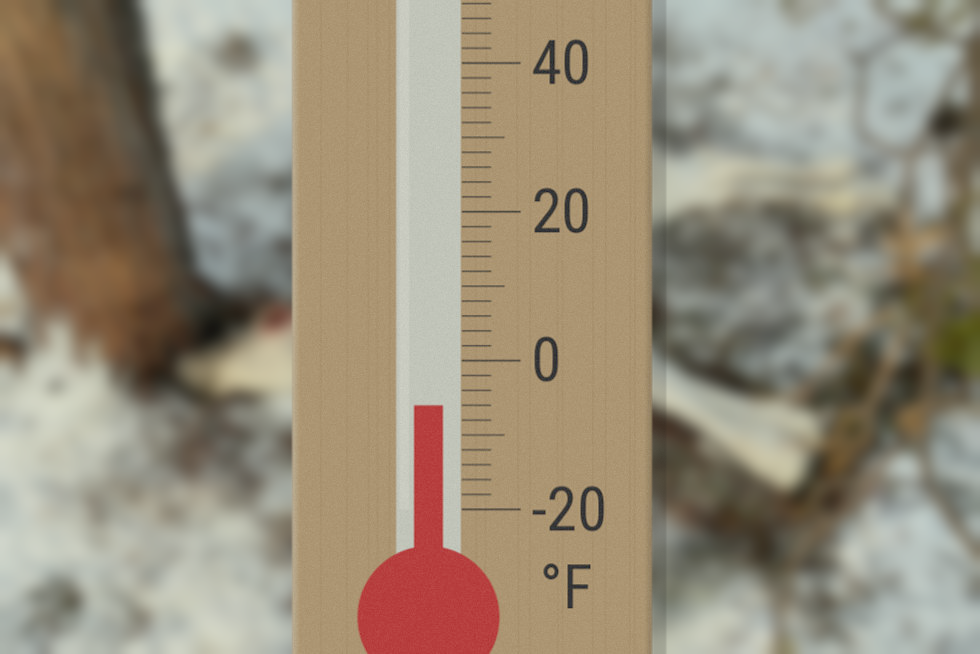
-6 °F
